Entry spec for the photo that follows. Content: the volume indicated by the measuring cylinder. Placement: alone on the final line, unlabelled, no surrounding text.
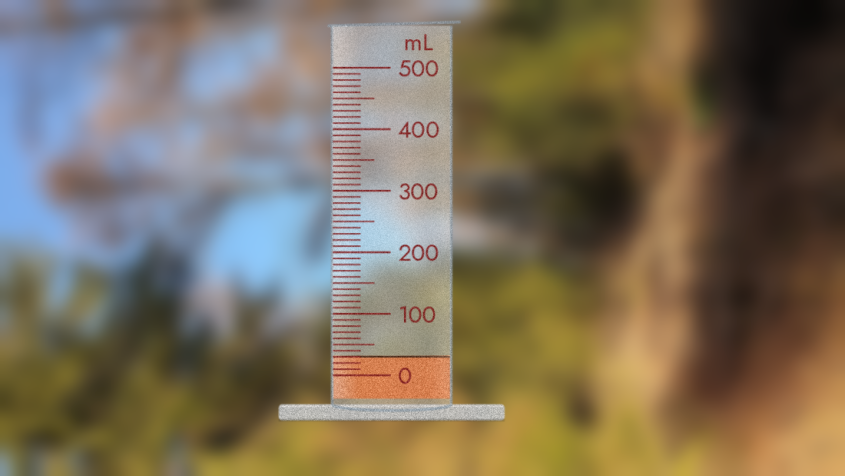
30 mL
